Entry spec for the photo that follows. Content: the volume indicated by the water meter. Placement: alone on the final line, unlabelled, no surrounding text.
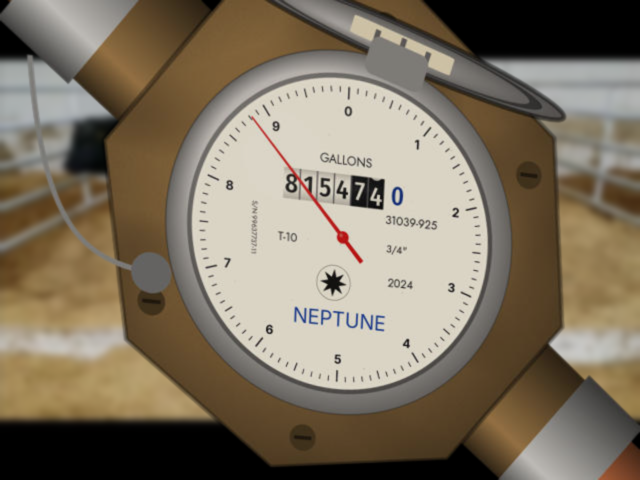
8154738.8 gal
